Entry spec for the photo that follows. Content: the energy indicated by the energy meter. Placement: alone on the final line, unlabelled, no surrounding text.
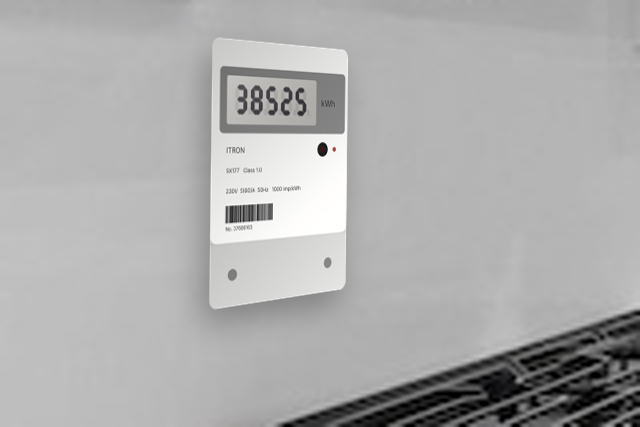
38525 kWh
